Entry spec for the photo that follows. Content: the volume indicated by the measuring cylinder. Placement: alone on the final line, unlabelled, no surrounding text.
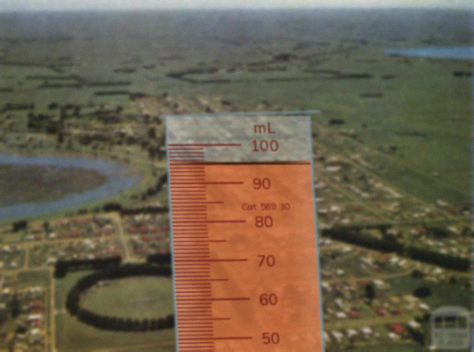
95 mL
